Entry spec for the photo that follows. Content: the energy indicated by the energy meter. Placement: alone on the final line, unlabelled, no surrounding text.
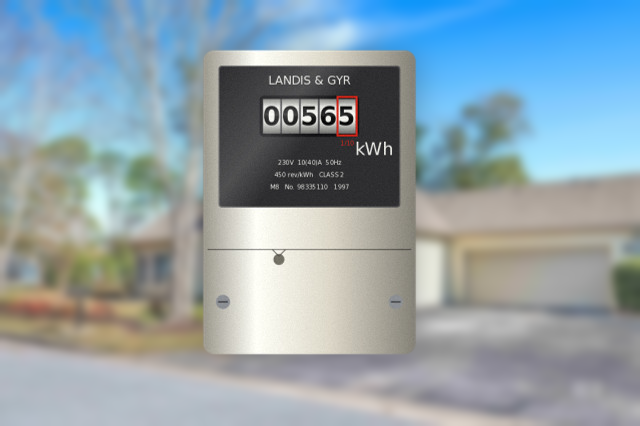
56.5 kWh
